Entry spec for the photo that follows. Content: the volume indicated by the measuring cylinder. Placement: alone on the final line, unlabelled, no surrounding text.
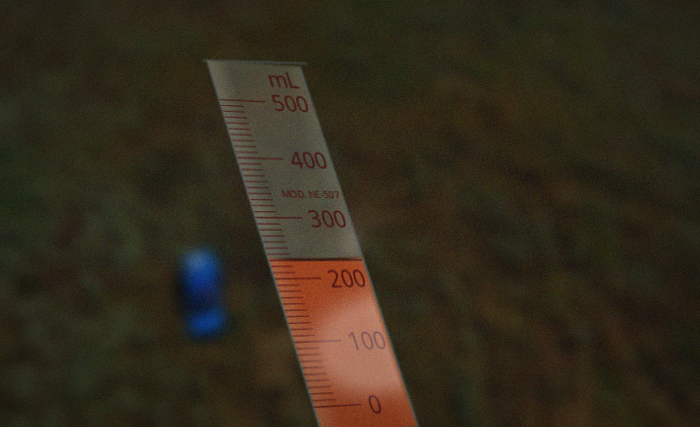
230 mL
